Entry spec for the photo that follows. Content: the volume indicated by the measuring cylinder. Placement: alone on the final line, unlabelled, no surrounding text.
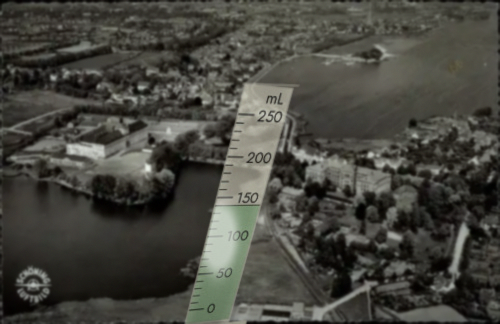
140 mL
